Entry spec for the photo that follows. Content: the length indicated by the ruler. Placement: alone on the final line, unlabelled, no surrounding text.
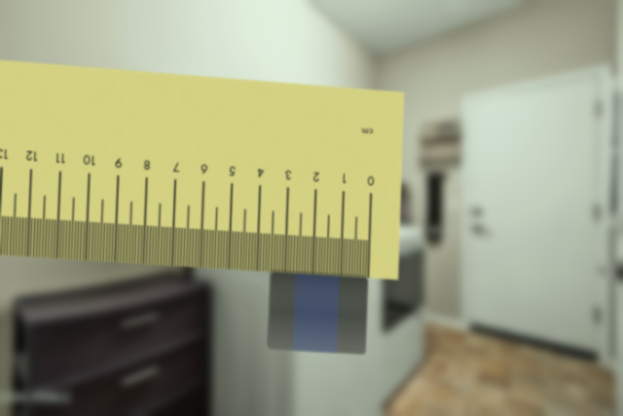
3.5 cm
